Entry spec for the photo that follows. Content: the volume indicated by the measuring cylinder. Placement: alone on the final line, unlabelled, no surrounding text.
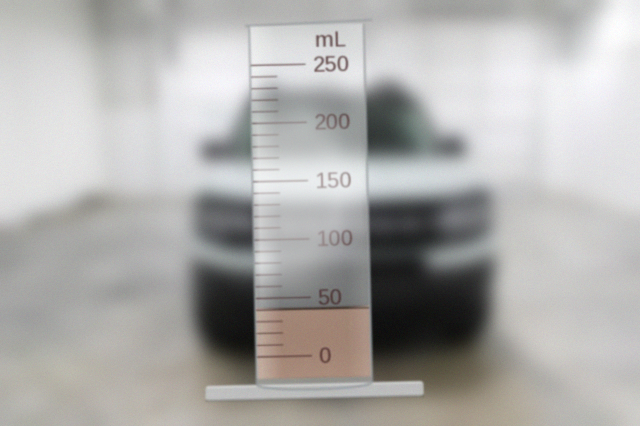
40 mL
